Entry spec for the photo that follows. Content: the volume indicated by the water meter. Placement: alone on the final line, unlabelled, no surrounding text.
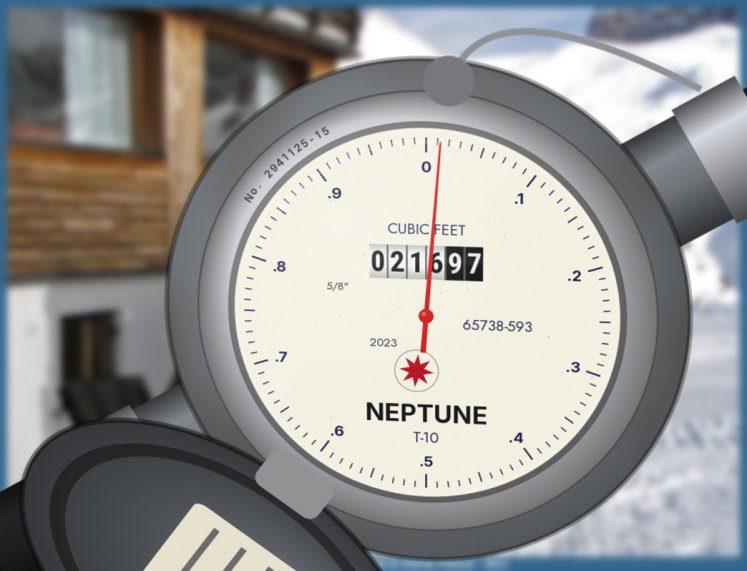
21697.01 ft³
